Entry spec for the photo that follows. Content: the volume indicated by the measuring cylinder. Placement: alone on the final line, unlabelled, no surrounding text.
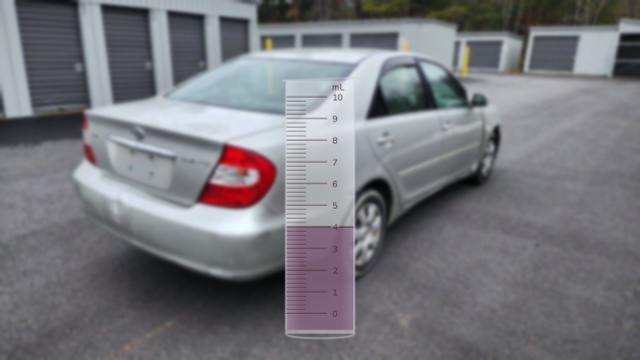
4 mL
